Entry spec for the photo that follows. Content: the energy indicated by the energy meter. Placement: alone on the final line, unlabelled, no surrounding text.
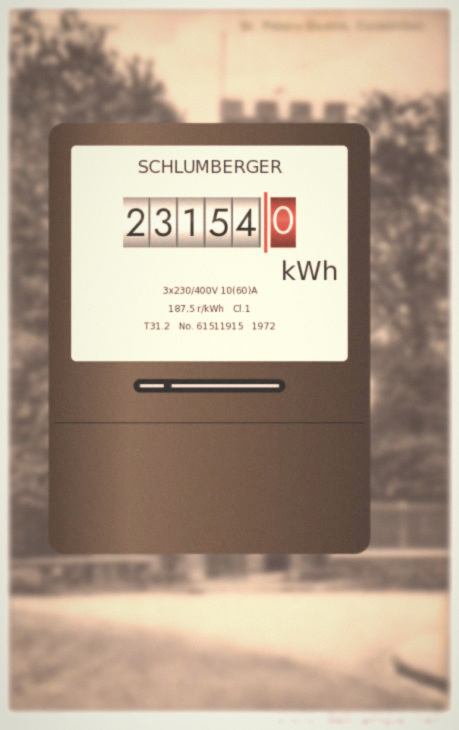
23154.0 kWh
